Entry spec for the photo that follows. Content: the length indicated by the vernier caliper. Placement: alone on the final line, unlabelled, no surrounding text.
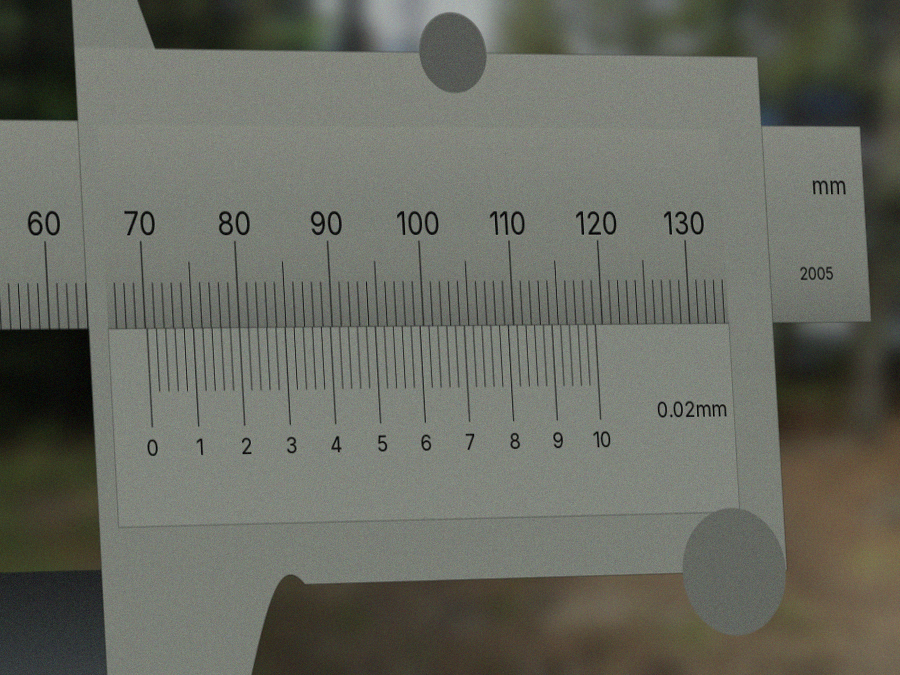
70.2 mm
